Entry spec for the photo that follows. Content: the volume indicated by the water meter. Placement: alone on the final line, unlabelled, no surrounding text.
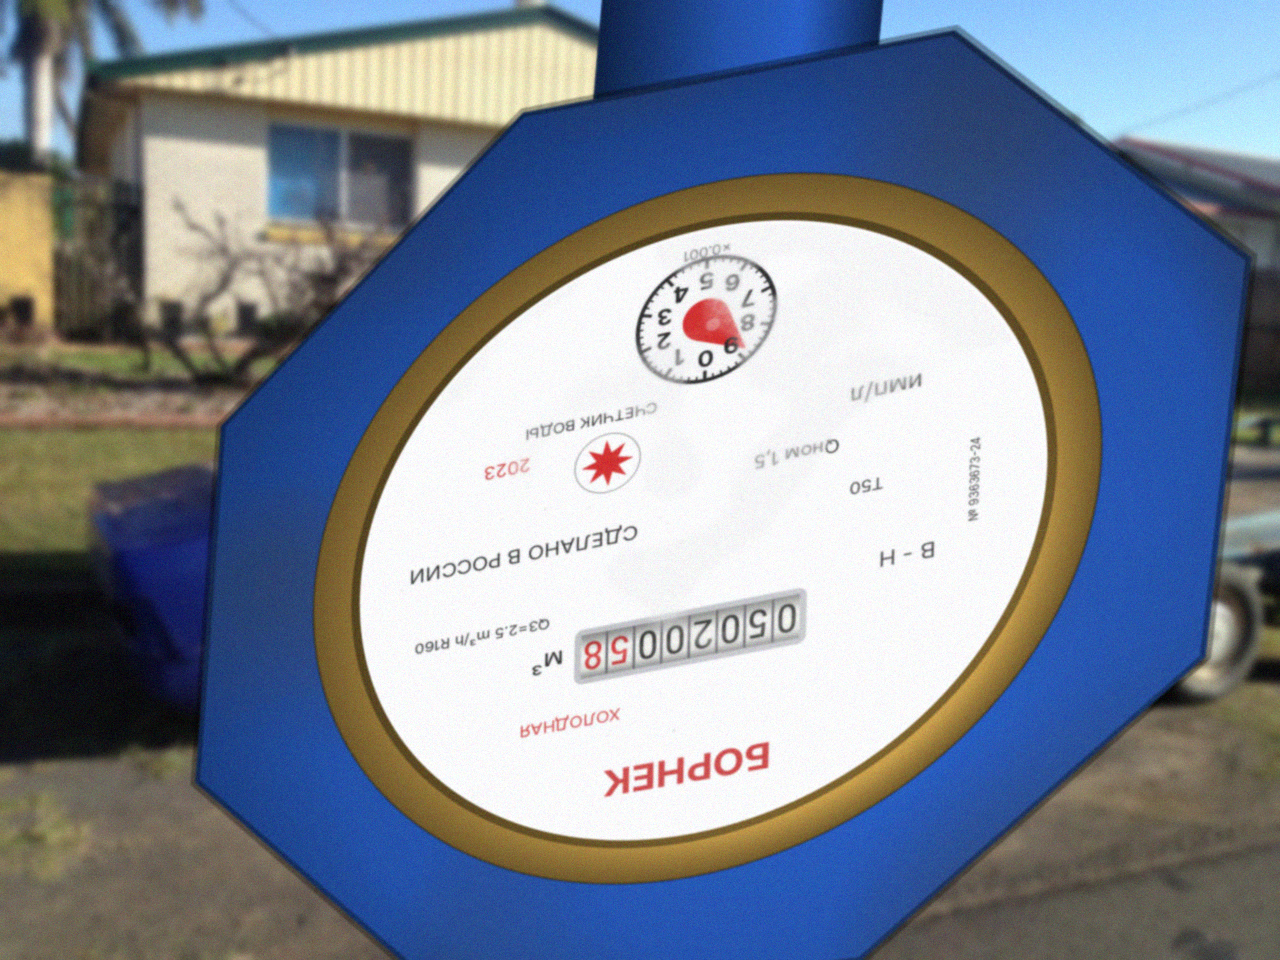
50200.588 m³
